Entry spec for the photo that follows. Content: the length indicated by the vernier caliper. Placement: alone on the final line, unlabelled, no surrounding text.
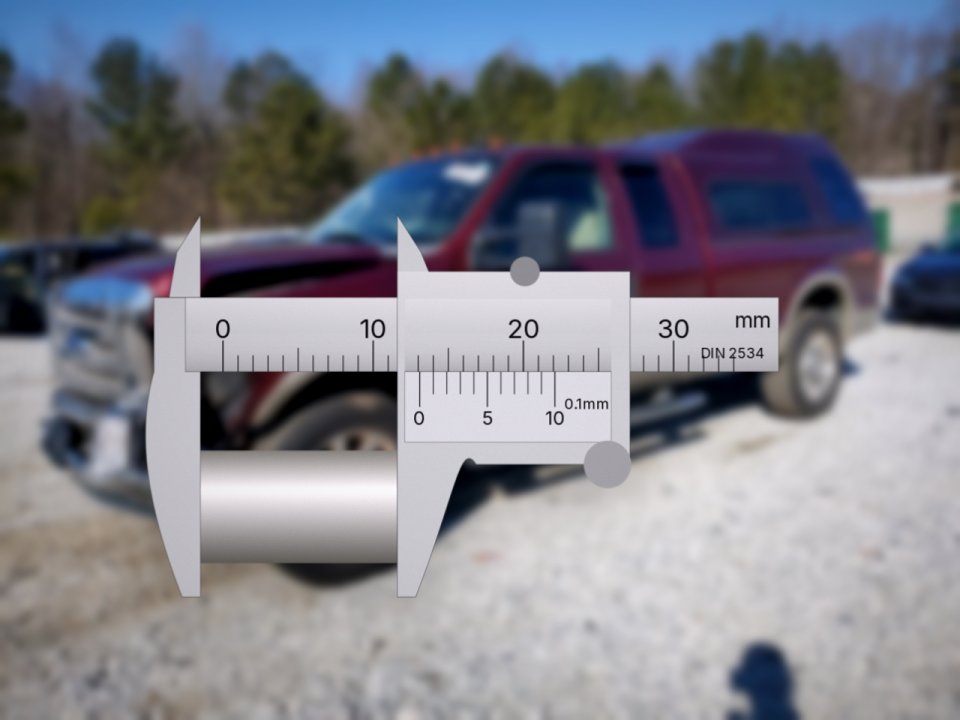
13.1 mm
